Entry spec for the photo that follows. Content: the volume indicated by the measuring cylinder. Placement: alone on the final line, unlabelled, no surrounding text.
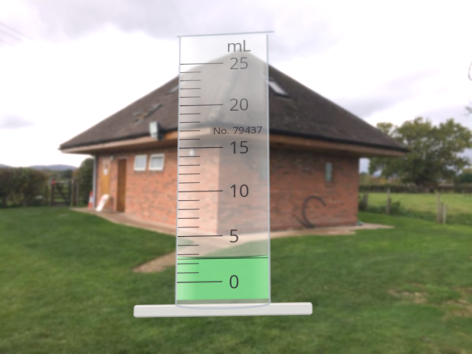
2.5 mL
